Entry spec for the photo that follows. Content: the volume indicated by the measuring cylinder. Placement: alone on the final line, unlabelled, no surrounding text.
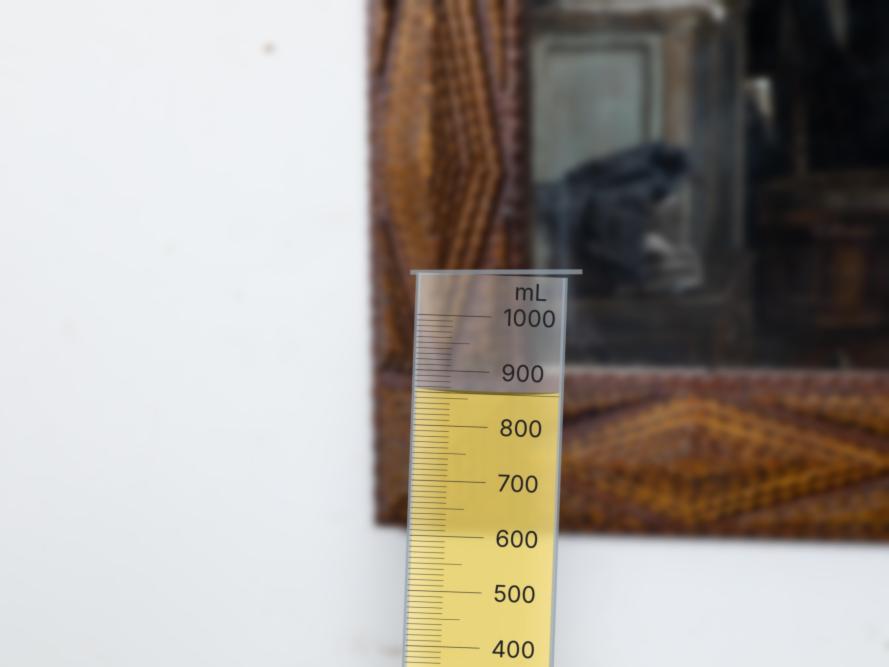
860 mL
